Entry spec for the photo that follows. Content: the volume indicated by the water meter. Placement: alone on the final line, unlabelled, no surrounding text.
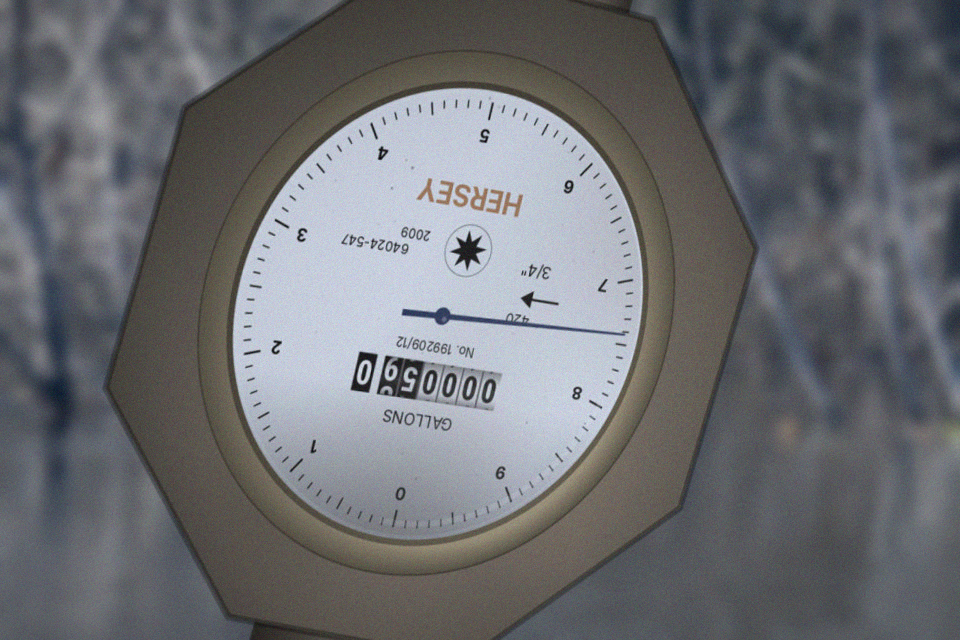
587.4 gal
